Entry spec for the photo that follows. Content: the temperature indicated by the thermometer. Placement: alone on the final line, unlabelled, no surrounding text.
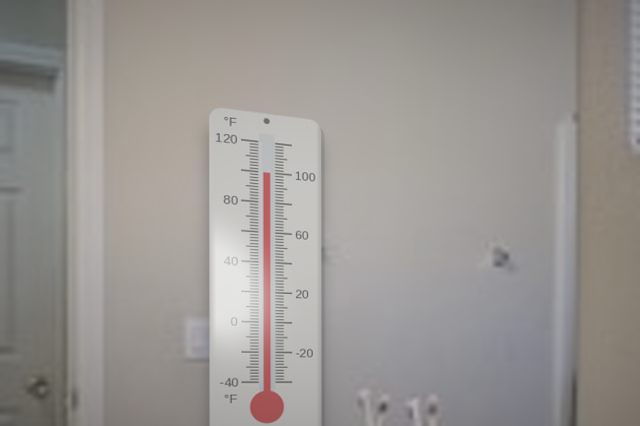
100 °F
